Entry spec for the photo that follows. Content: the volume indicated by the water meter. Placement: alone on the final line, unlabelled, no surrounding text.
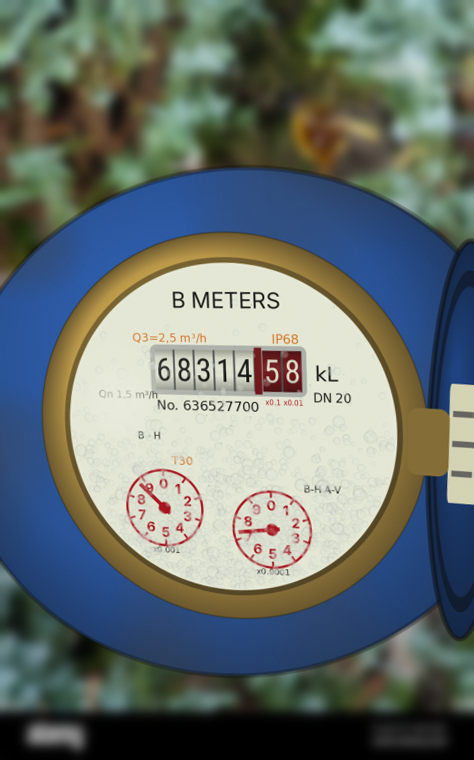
68314.5887 kL
